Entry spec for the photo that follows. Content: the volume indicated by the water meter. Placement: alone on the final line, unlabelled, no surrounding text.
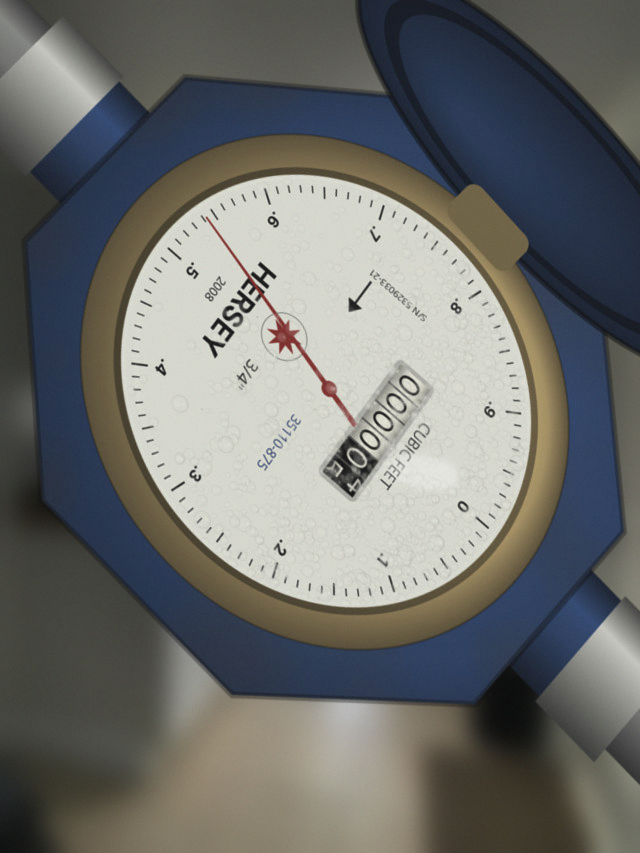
4.54 ft³
